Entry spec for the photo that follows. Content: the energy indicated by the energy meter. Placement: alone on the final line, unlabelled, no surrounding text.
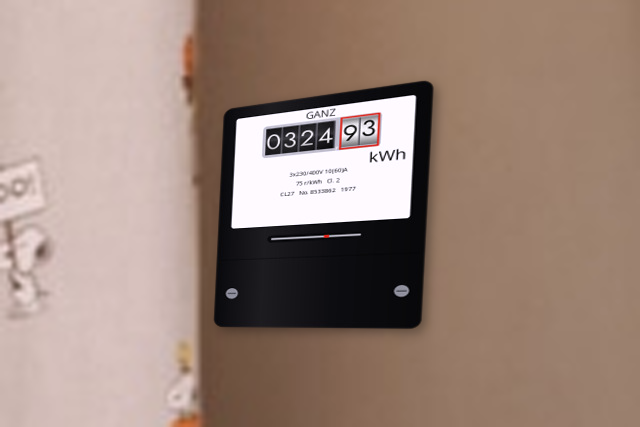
324.93 kWh
